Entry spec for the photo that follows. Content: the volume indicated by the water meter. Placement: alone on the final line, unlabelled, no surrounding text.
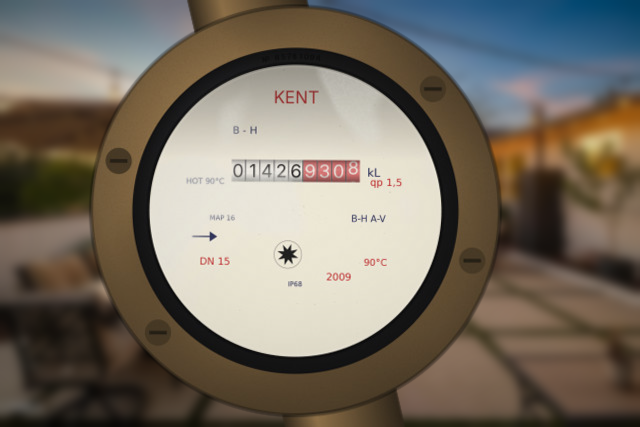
1426.9308 kL
